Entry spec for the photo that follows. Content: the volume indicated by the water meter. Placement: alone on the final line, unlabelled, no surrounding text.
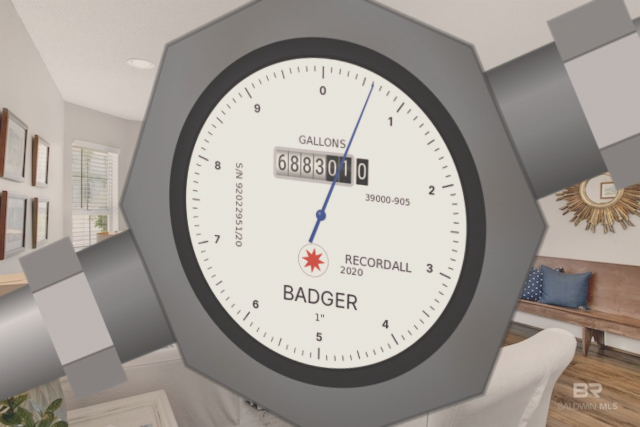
6883010.6 gal
